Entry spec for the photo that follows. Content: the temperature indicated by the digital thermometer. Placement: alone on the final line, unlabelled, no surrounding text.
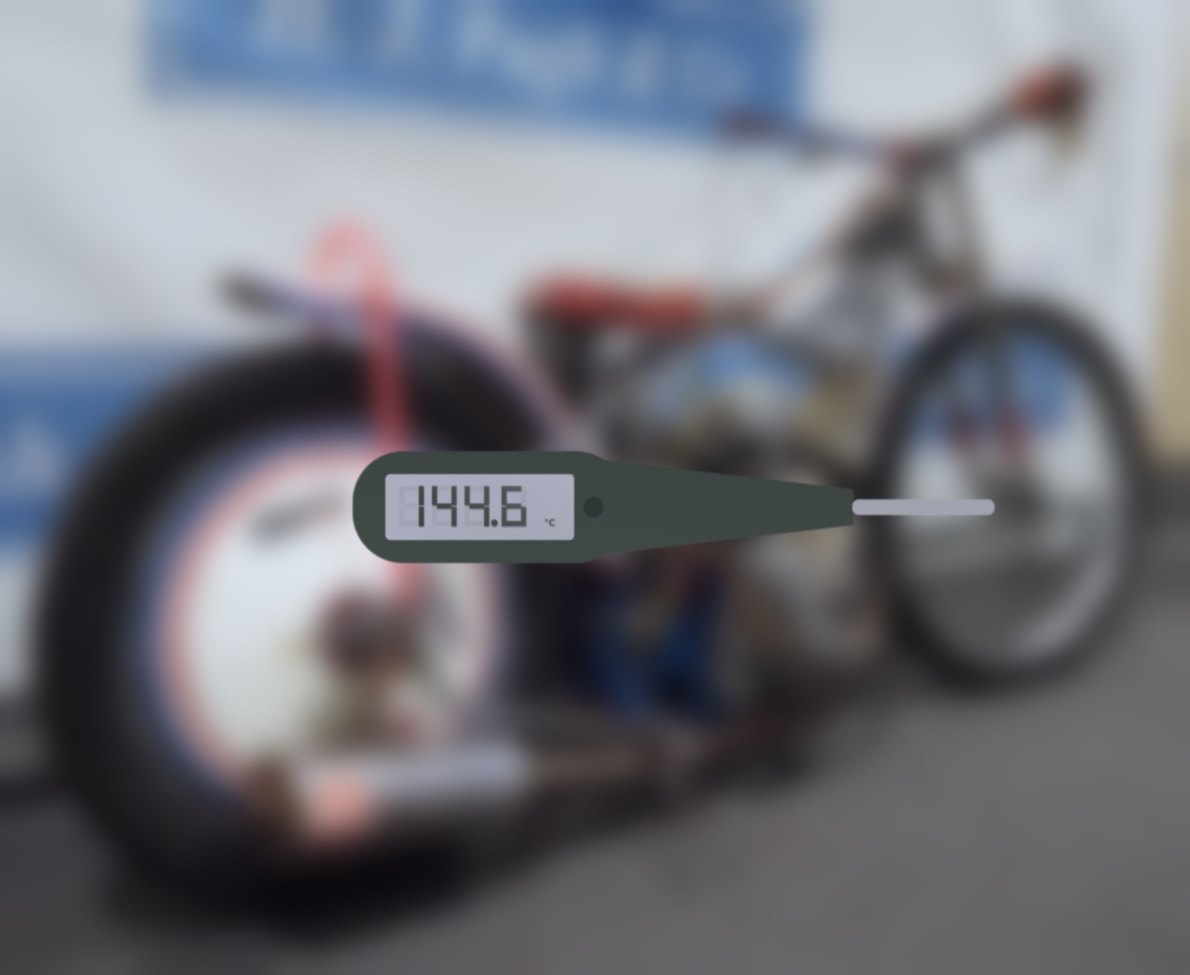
144.6 °C
